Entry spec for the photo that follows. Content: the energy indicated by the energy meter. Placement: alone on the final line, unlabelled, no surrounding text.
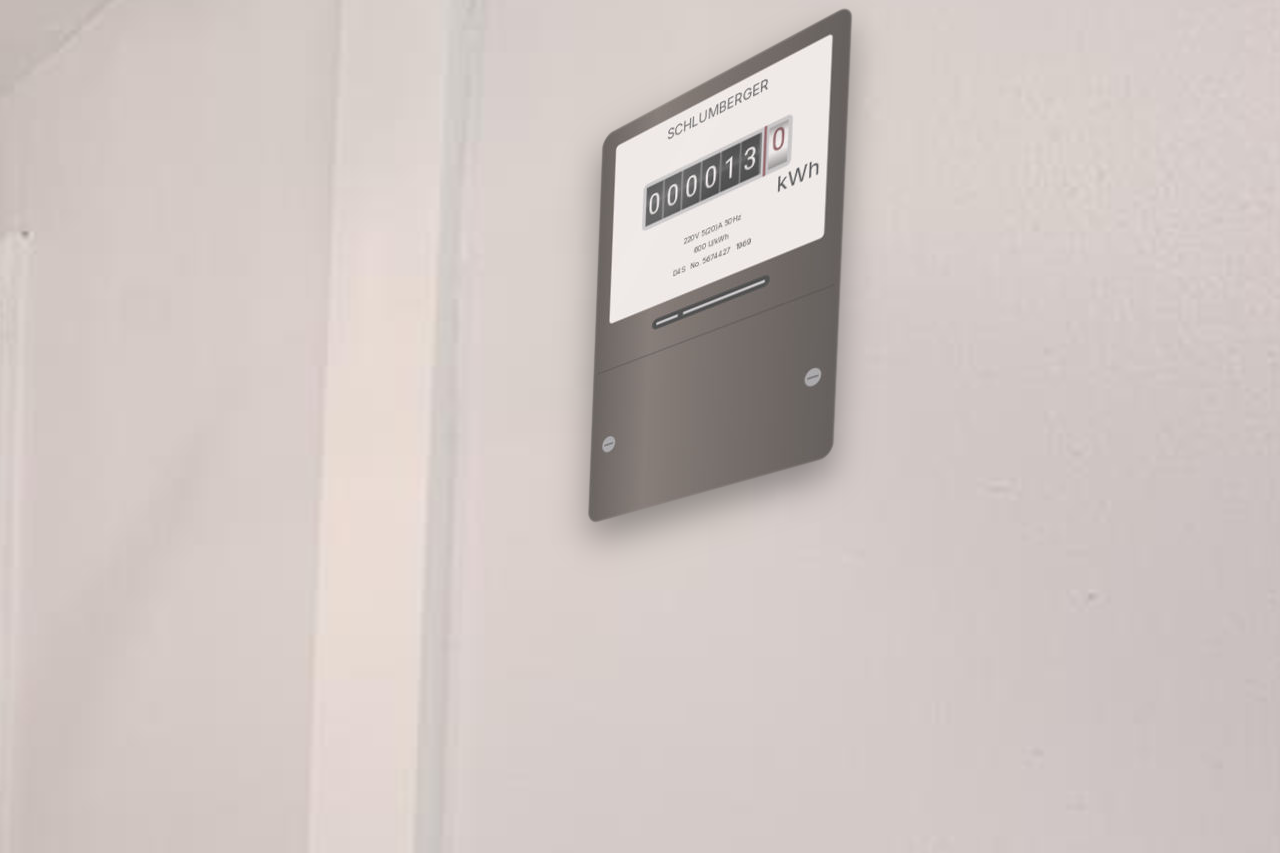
13.0 kWh
